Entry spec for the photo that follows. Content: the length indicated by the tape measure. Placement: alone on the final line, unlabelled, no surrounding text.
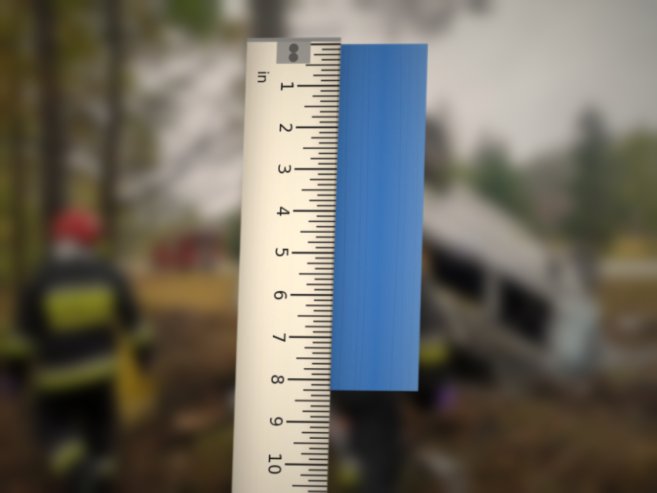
8.25 in
